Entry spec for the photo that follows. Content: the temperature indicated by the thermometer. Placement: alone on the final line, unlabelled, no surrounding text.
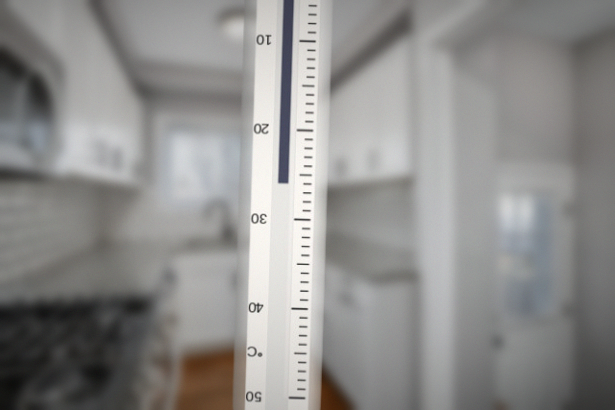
26 °C
